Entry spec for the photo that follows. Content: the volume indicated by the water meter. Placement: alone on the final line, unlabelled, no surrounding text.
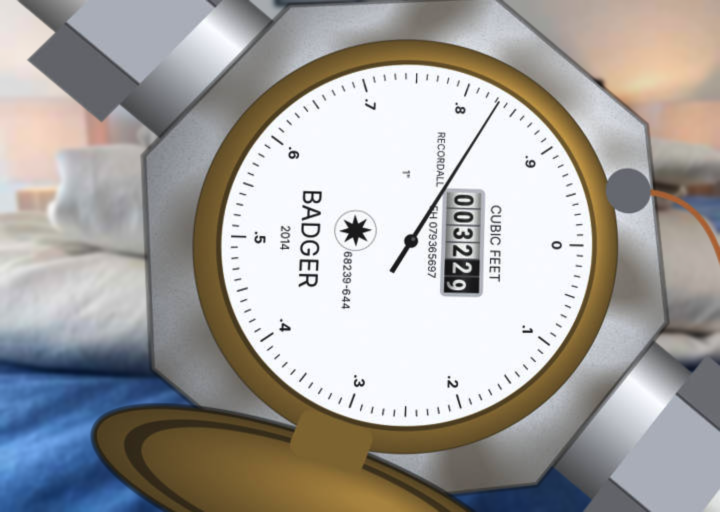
3228.83 ft³
